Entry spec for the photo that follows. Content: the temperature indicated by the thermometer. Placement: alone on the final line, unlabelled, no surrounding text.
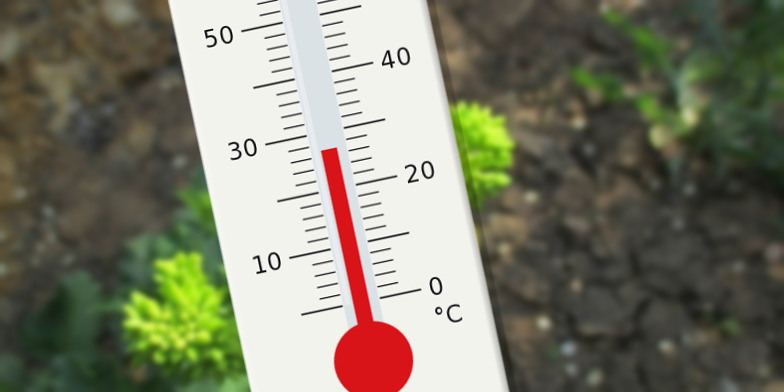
27 °C
